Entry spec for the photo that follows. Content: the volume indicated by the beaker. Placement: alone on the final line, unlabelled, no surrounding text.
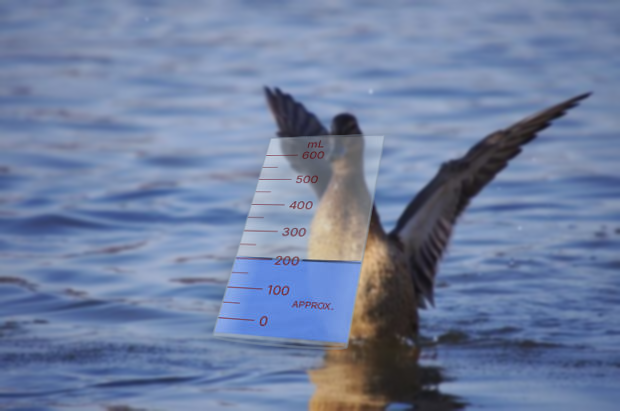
200 mL
